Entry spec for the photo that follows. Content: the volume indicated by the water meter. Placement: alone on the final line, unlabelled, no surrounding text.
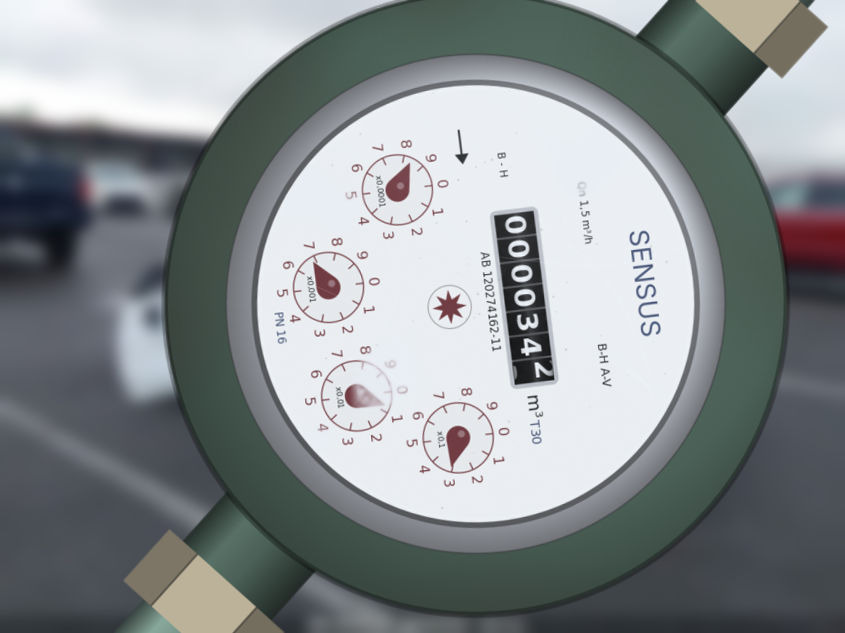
342.3068 m³
